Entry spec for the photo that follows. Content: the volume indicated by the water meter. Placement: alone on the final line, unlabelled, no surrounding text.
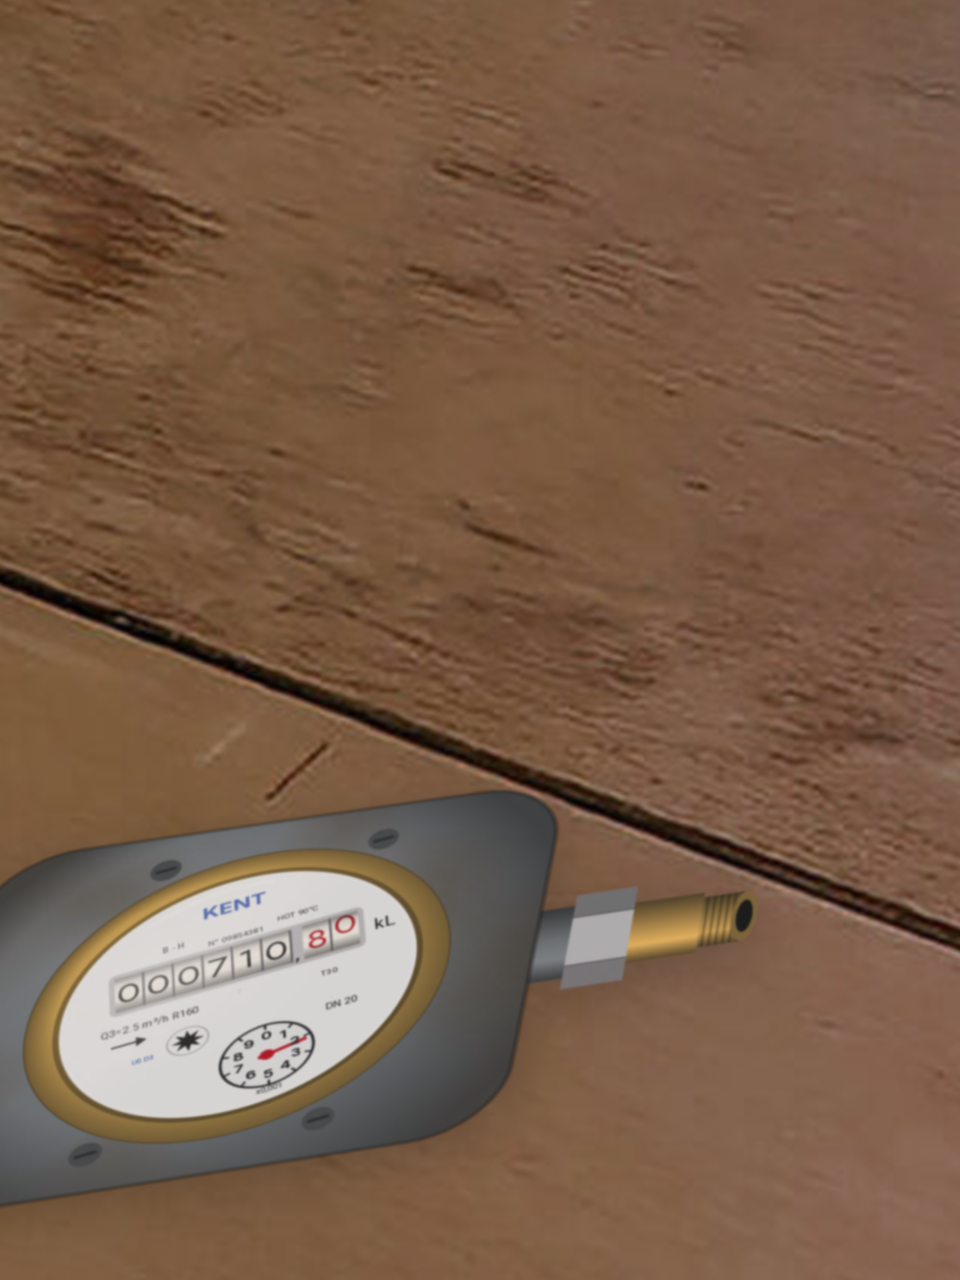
710.802 kL
